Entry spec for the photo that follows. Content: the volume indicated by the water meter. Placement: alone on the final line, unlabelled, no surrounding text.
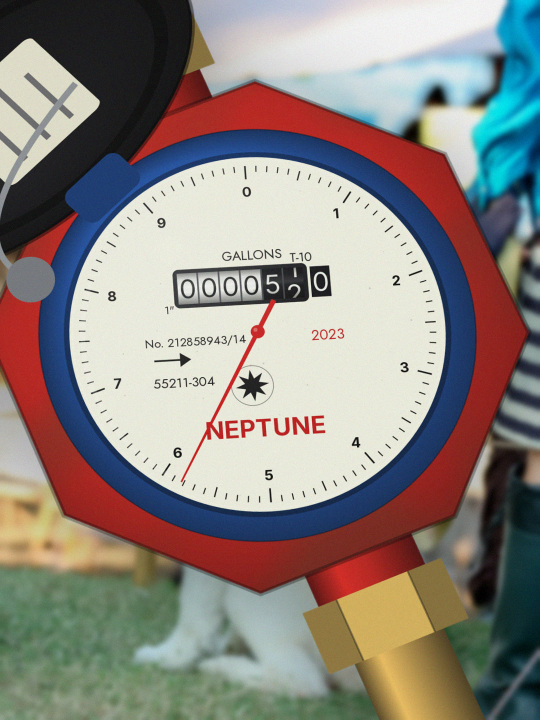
515.8 gal
